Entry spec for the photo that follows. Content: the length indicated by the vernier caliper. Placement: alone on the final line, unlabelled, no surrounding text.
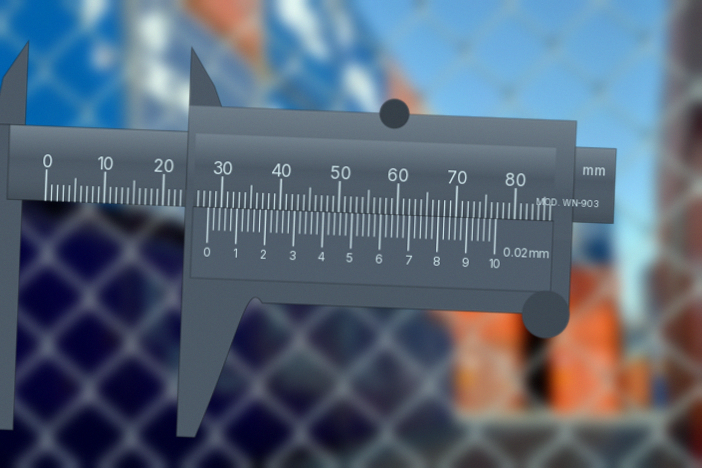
27.8 mm
